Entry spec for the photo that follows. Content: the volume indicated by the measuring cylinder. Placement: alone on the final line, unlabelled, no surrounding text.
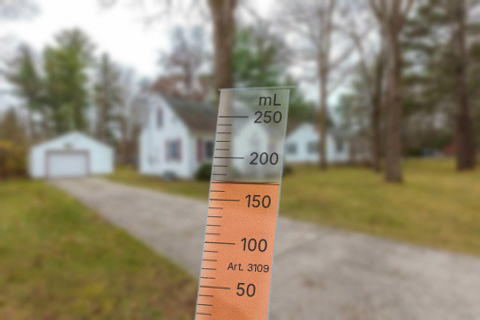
170 mL
